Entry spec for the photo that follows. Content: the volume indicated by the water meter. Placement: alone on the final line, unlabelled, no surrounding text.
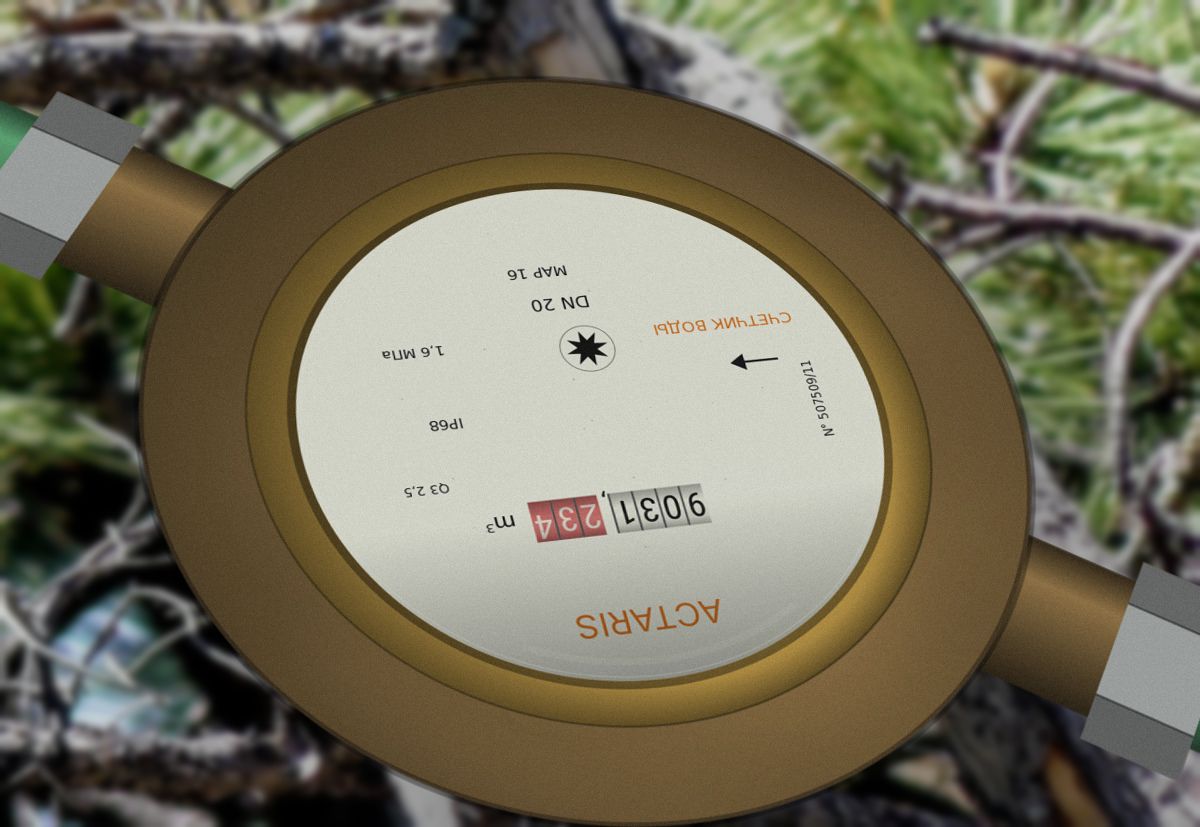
9031.234 m³
